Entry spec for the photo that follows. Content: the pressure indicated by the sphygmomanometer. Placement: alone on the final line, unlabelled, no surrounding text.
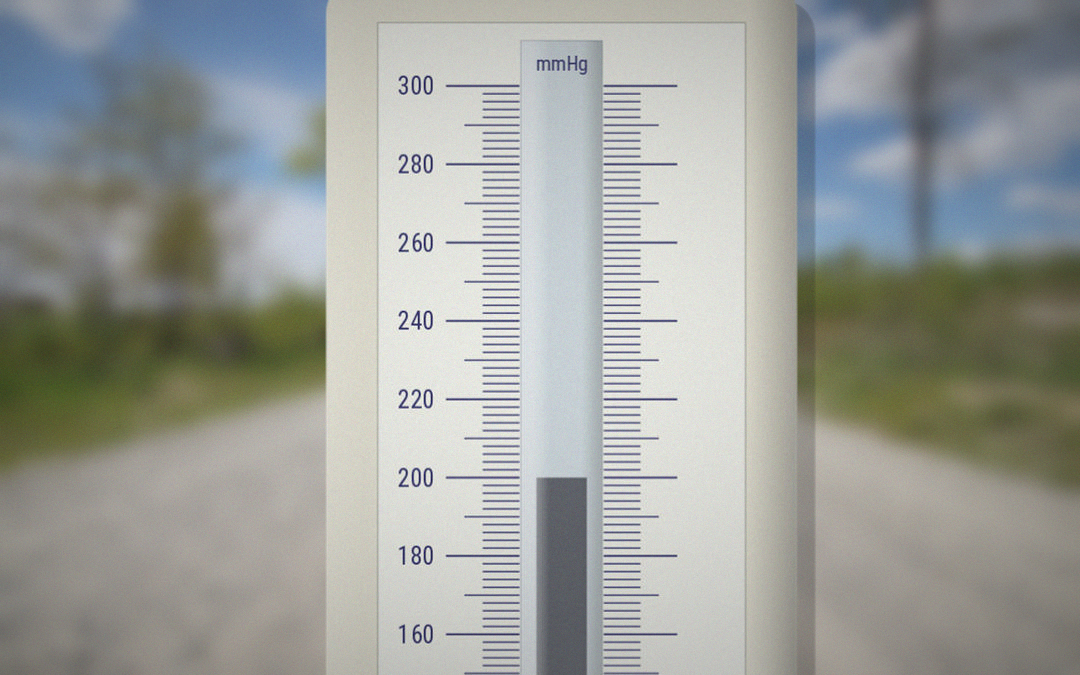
200 mmHg
